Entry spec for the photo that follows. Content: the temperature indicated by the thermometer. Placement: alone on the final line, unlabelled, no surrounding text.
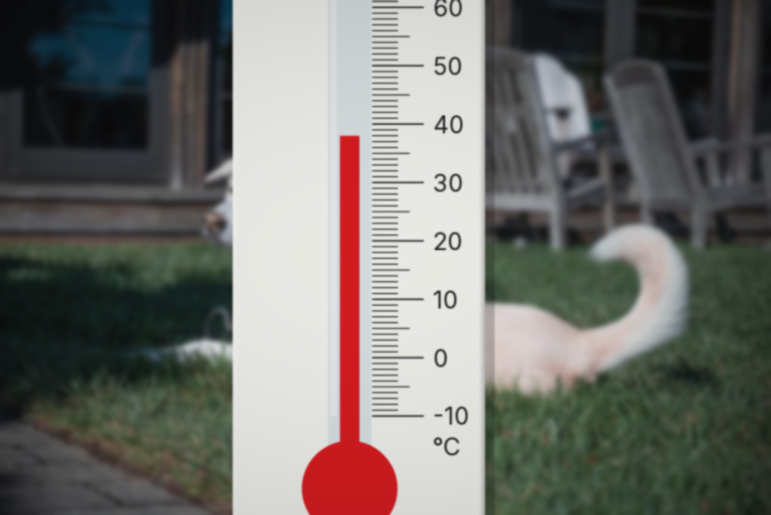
38 °C
